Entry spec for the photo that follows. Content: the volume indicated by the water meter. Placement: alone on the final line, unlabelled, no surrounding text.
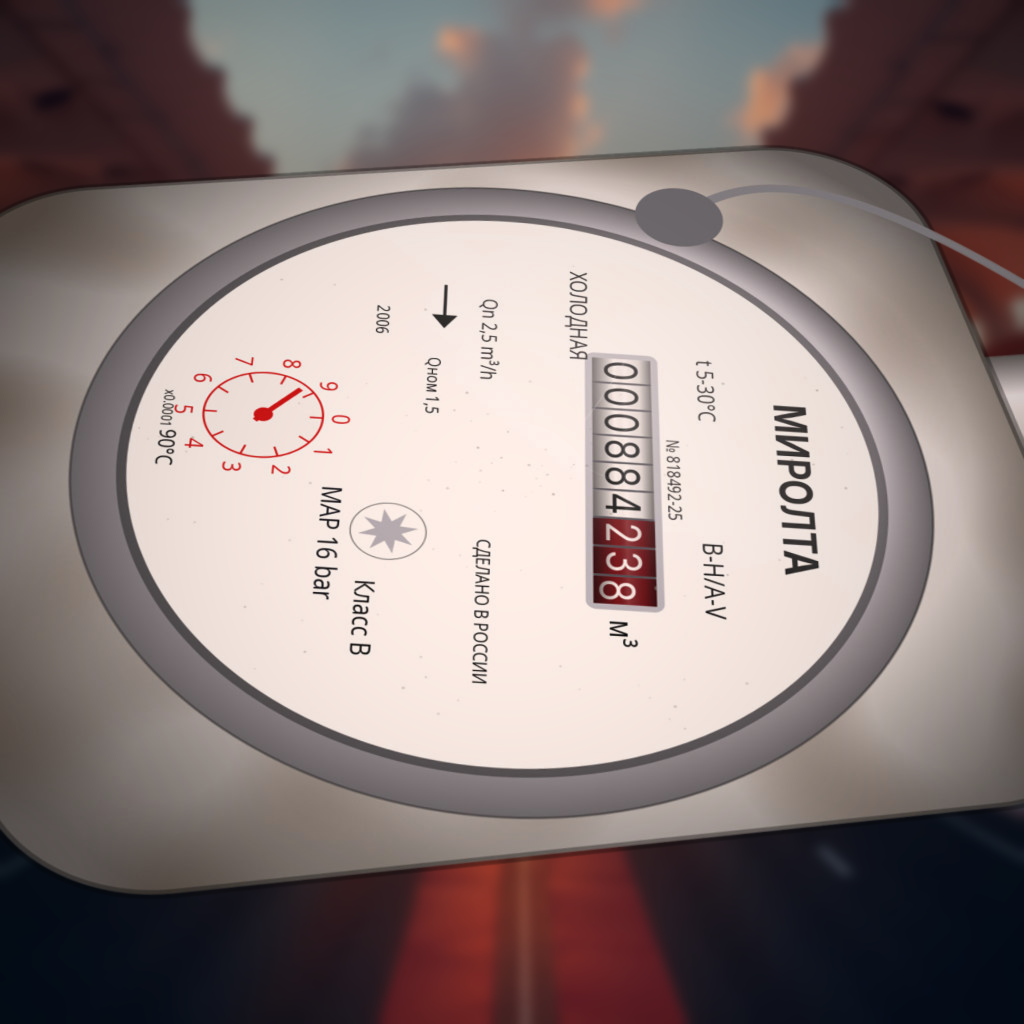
884.2378 m³
